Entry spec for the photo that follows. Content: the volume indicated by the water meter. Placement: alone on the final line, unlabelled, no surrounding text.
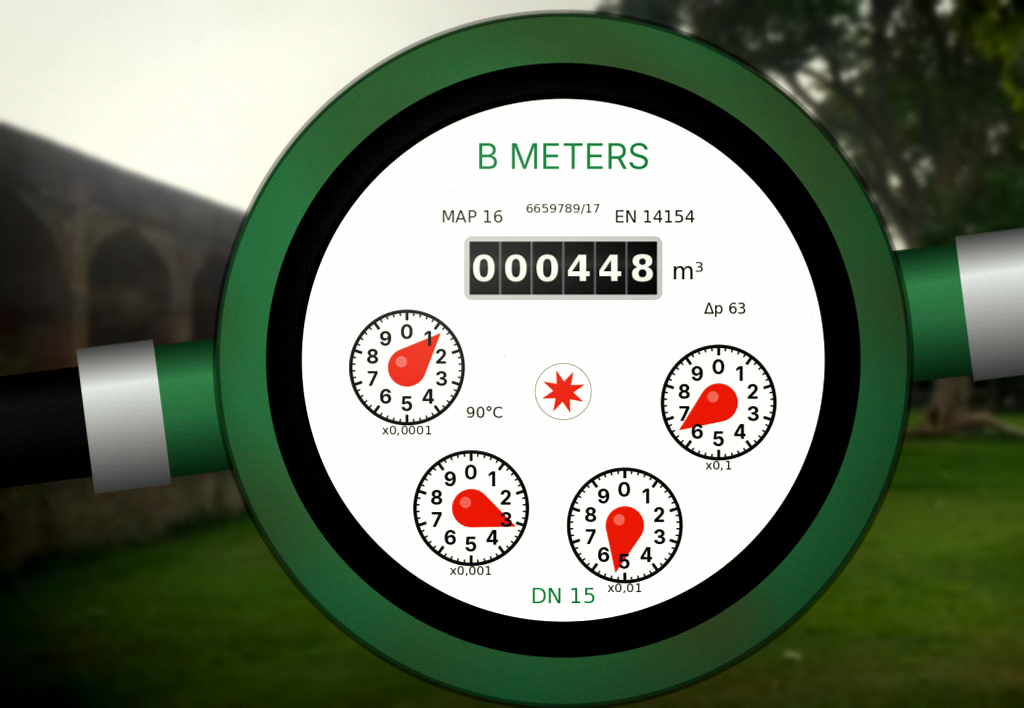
448.6531 m³
